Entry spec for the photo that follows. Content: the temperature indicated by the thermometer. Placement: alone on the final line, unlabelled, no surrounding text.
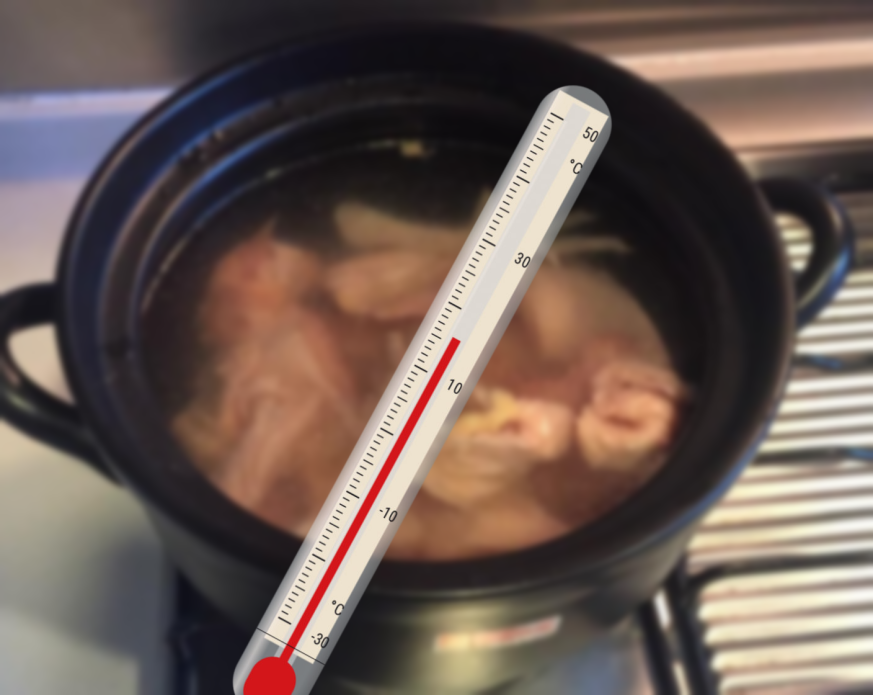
16 °C
